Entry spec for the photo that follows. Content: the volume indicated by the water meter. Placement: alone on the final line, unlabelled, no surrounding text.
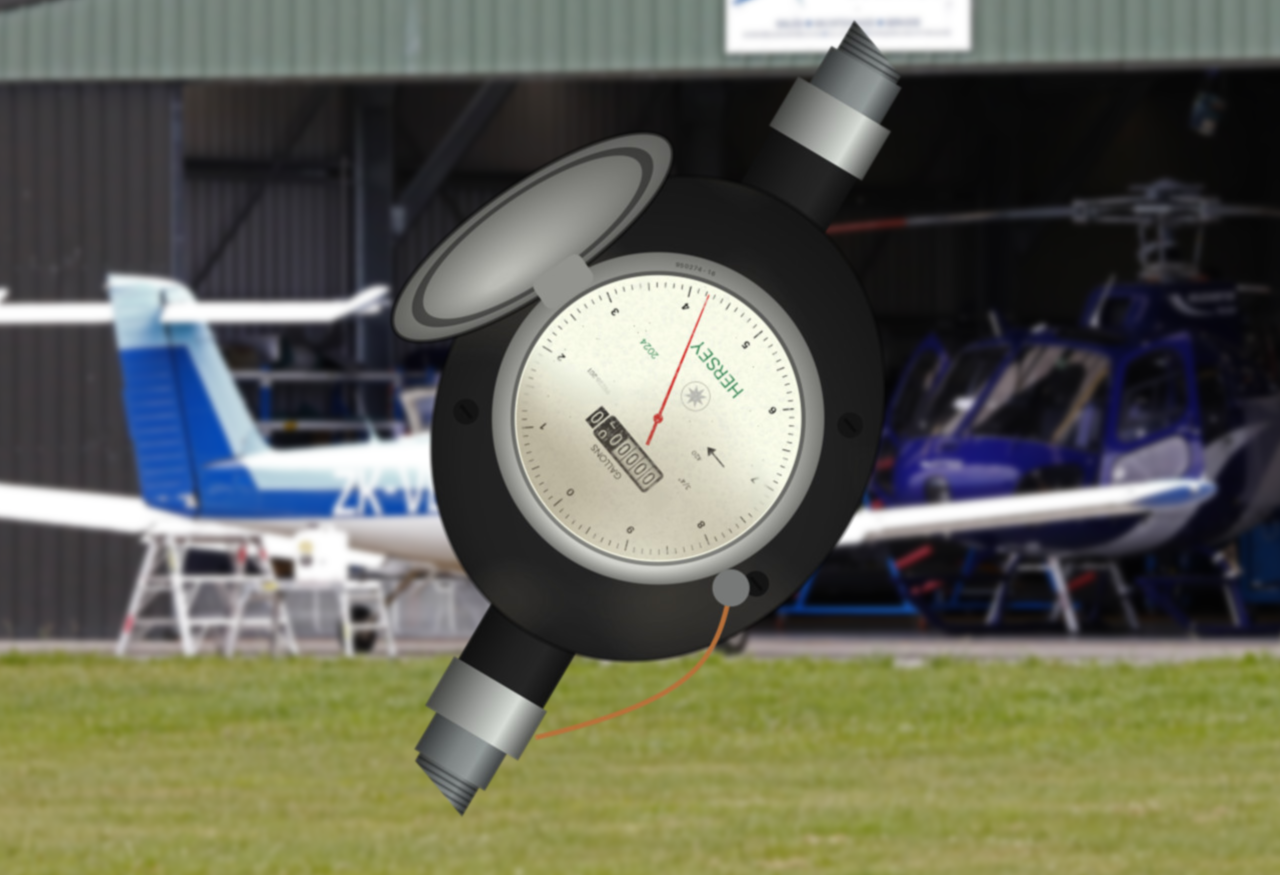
64.2 gal
